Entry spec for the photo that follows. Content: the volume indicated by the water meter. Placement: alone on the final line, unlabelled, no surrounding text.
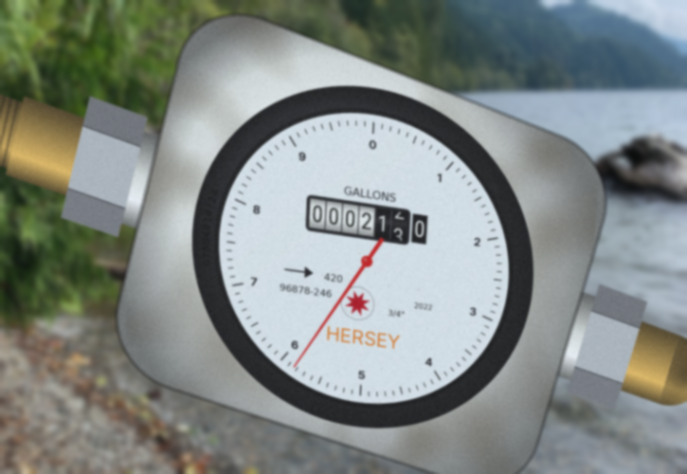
2125.8 gal
